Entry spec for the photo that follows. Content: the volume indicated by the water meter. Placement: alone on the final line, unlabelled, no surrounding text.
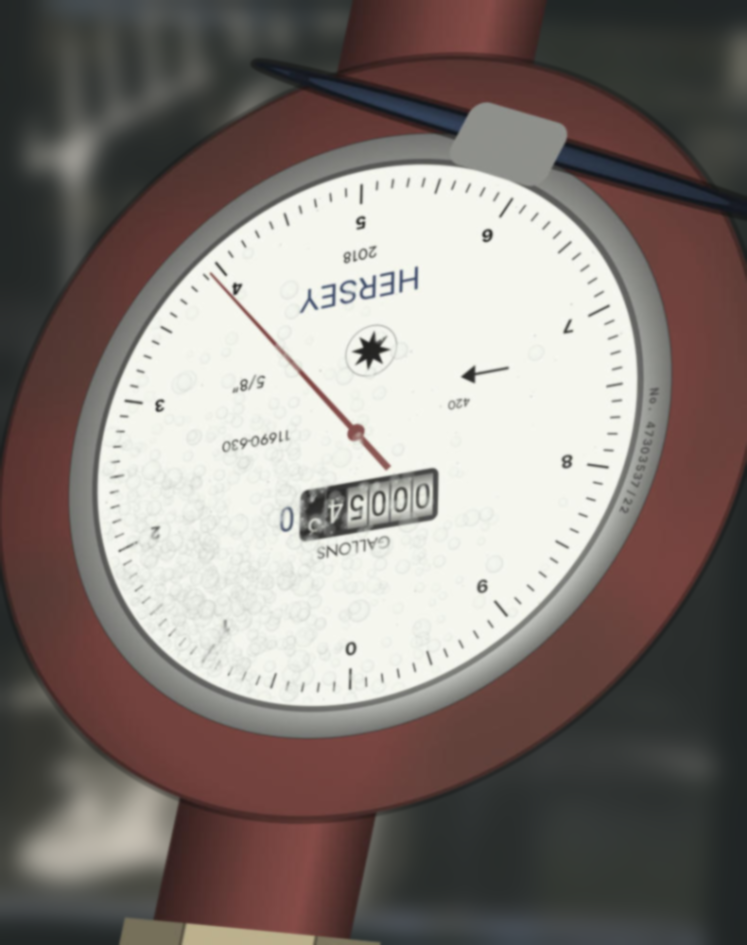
5433.9 gal
